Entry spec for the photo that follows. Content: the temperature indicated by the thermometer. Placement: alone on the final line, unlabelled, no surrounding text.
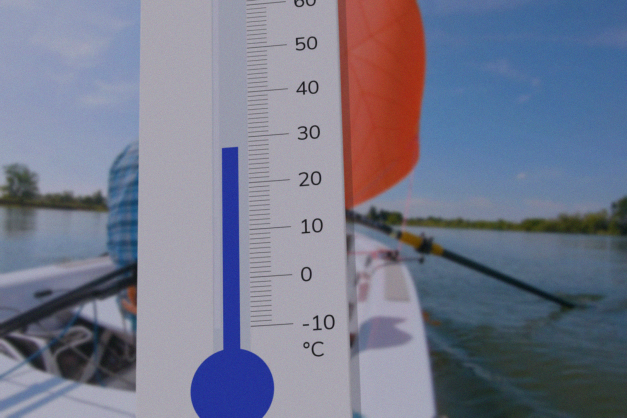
28 °C
